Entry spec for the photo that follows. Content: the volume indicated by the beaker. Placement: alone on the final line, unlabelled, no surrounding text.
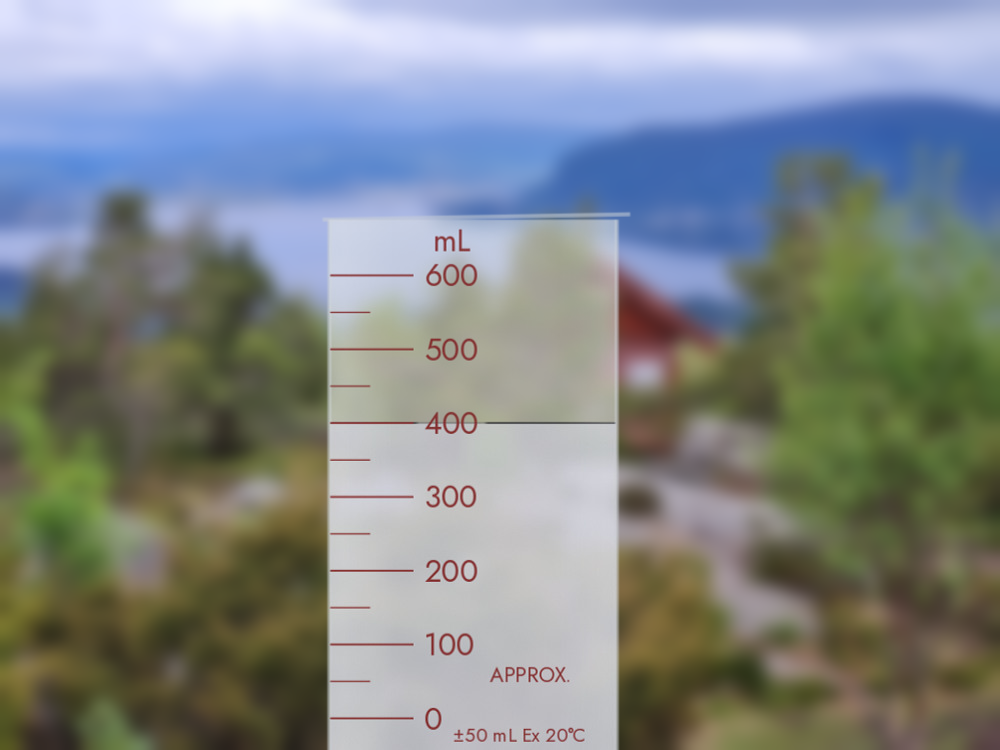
400 mL
